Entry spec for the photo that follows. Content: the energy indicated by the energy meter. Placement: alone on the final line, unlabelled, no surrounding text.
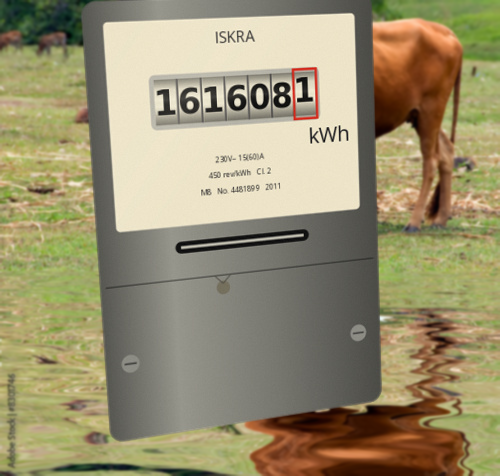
161608.1 kWh
